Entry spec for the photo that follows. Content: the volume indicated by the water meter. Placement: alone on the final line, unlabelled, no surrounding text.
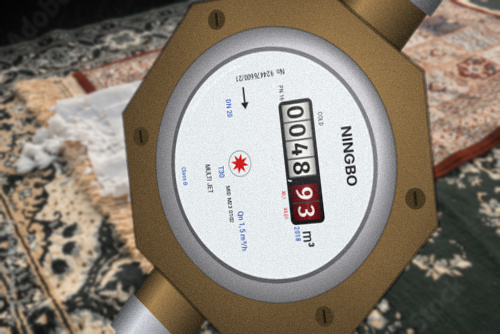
48.93 m³
